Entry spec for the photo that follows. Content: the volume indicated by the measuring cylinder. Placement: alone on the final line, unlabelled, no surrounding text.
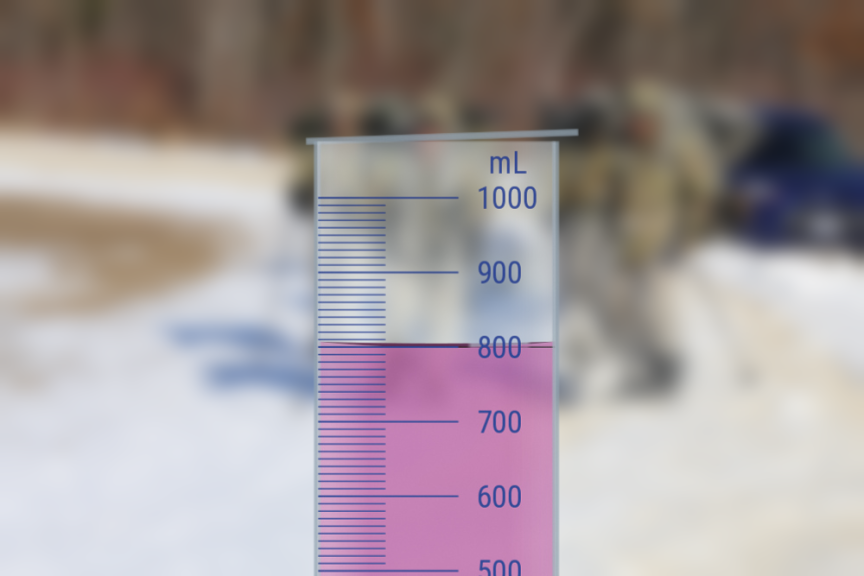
800 mL
